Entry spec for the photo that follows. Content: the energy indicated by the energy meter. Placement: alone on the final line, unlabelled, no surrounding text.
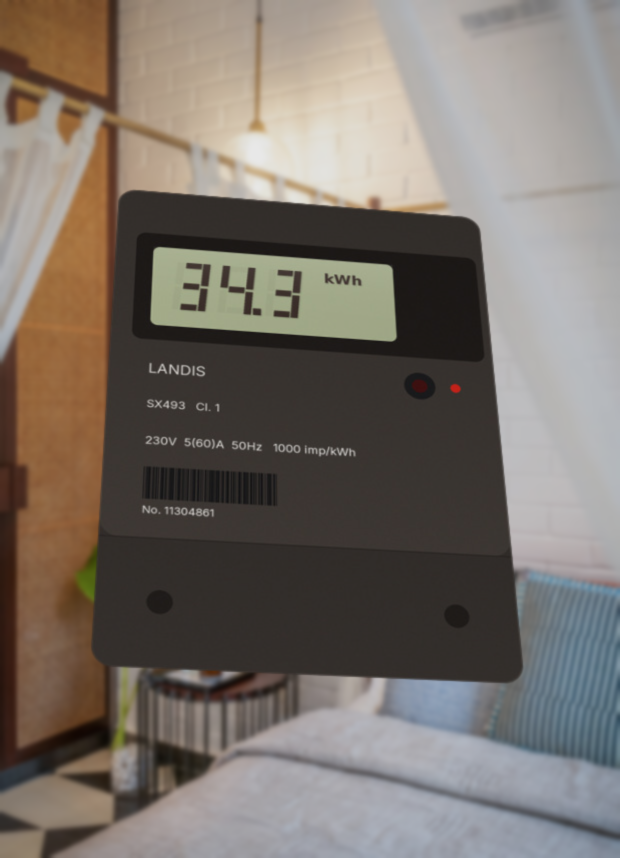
34.3 kWh
